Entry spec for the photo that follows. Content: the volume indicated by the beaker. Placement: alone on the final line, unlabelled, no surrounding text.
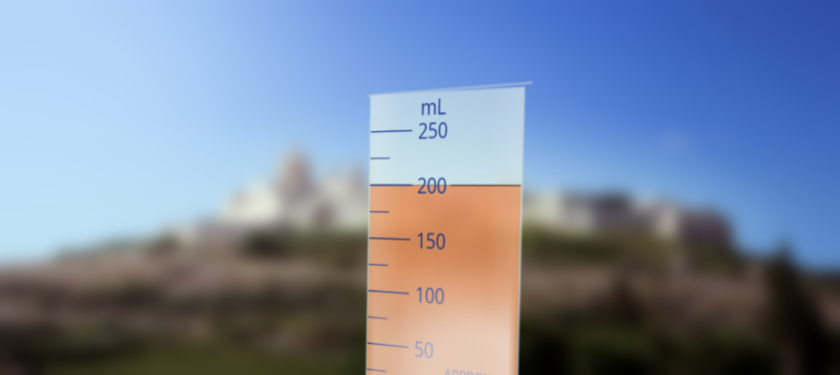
200 mL
